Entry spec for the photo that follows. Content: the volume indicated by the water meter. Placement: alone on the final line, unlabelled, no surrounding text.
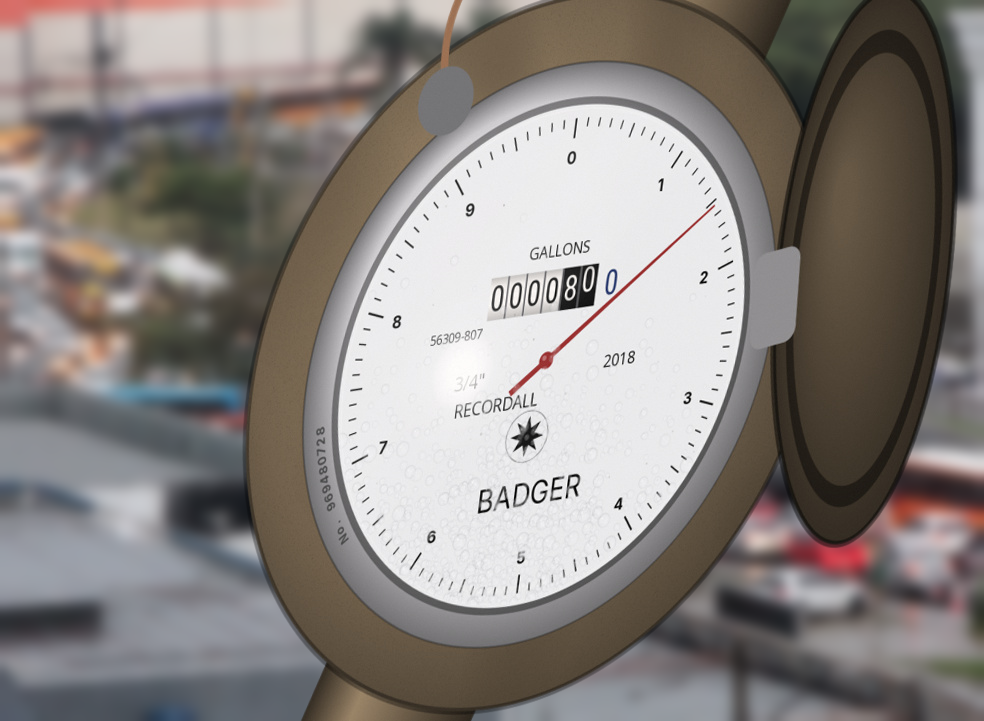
801.5 gal
